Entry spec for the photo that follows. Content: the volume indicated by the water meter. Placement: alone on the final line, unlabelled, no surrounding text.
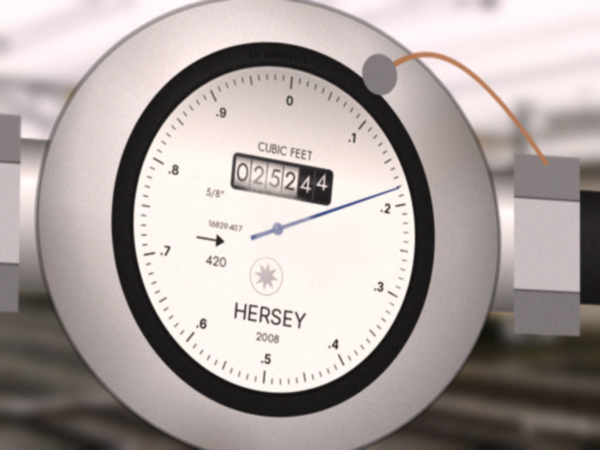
25244.18 ft³
